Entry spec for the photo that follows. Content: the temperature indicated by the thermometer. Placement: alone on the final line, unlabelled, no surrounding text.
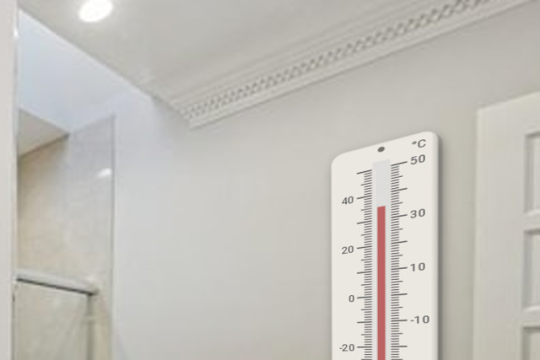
35 °C
